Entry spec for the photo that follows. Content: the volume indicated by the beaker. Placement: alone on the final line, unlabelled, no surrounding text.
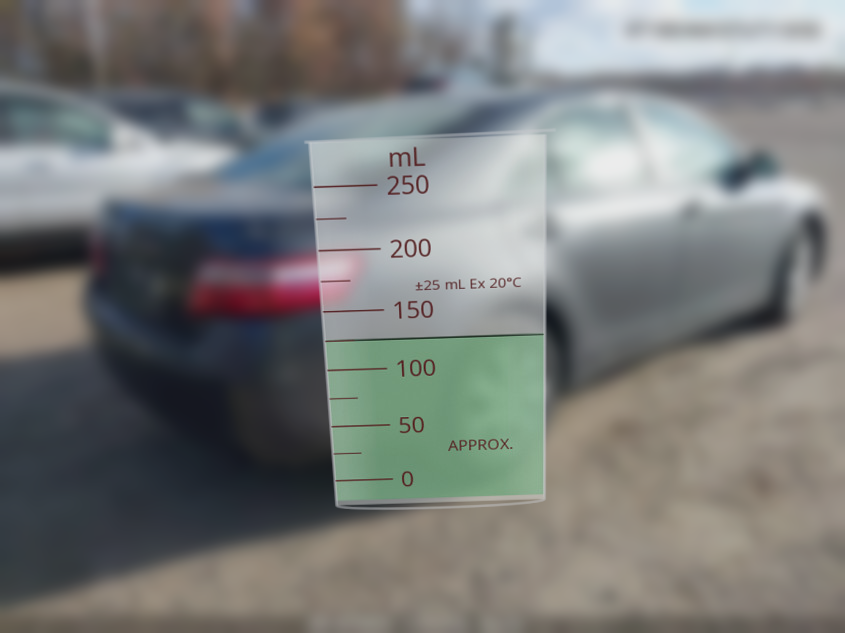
125 mL
